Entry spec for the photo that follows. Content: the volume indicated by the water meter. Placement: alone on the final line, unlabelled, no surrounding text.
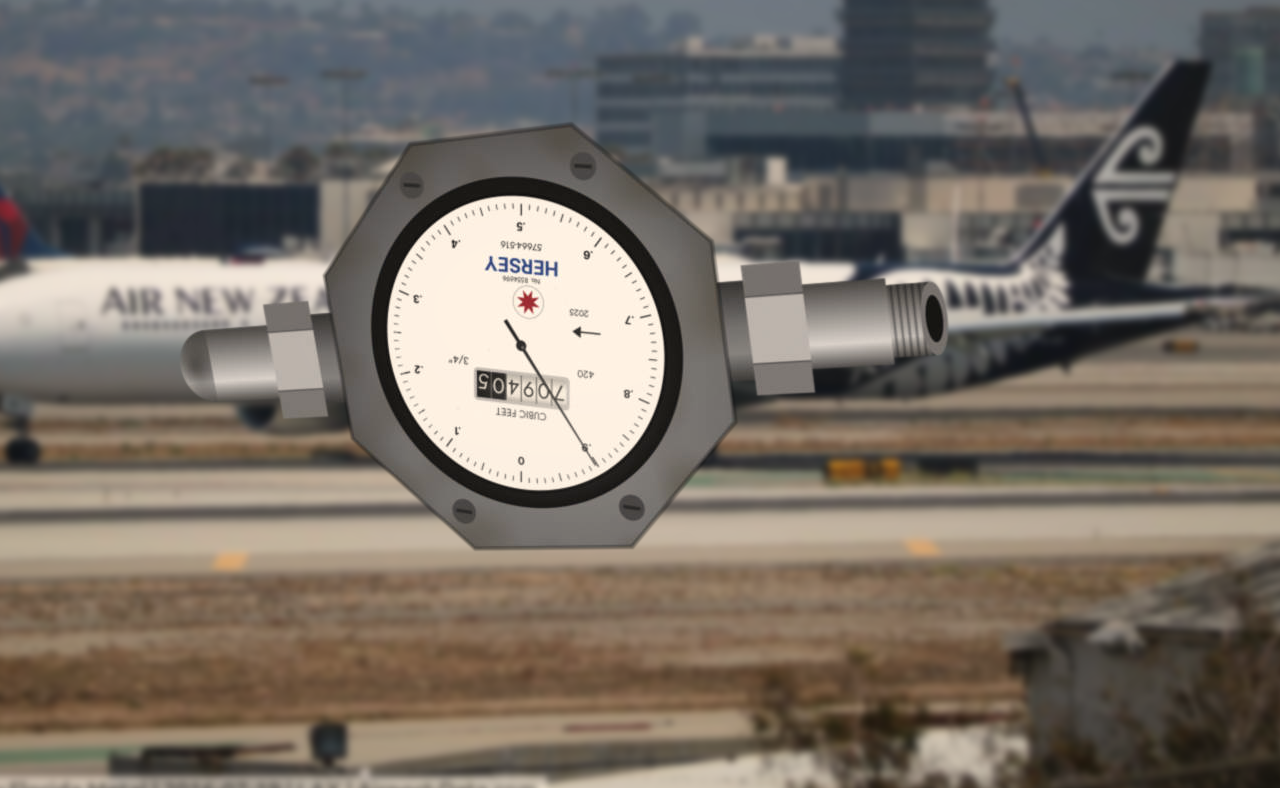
709404.90 ft³
